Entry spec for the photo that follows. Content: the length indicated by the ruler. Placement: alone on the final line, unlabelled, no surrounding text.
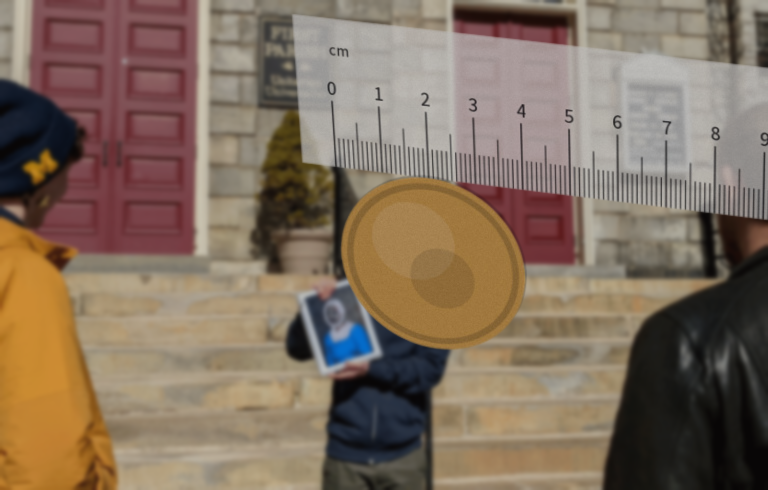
4 cm
